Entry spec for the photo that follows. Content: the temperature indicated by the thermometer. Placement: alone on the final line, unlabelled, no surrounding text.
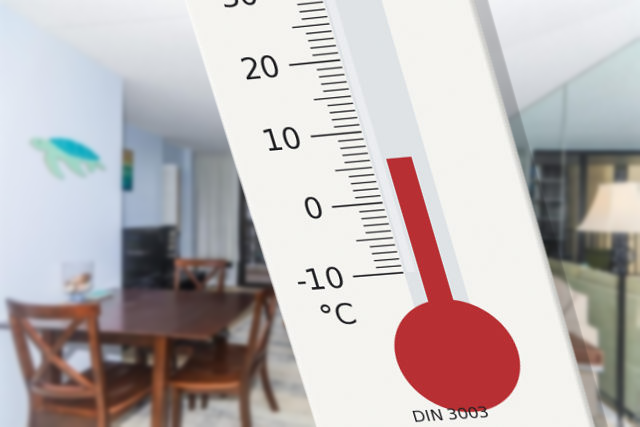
6 °C
